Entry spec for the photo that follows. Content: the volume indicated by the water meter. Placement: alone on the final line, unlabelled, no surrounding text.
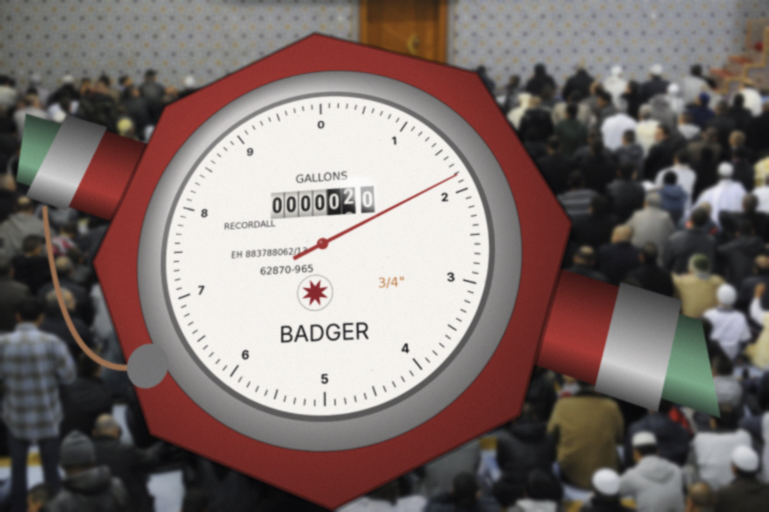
21.8 gal
